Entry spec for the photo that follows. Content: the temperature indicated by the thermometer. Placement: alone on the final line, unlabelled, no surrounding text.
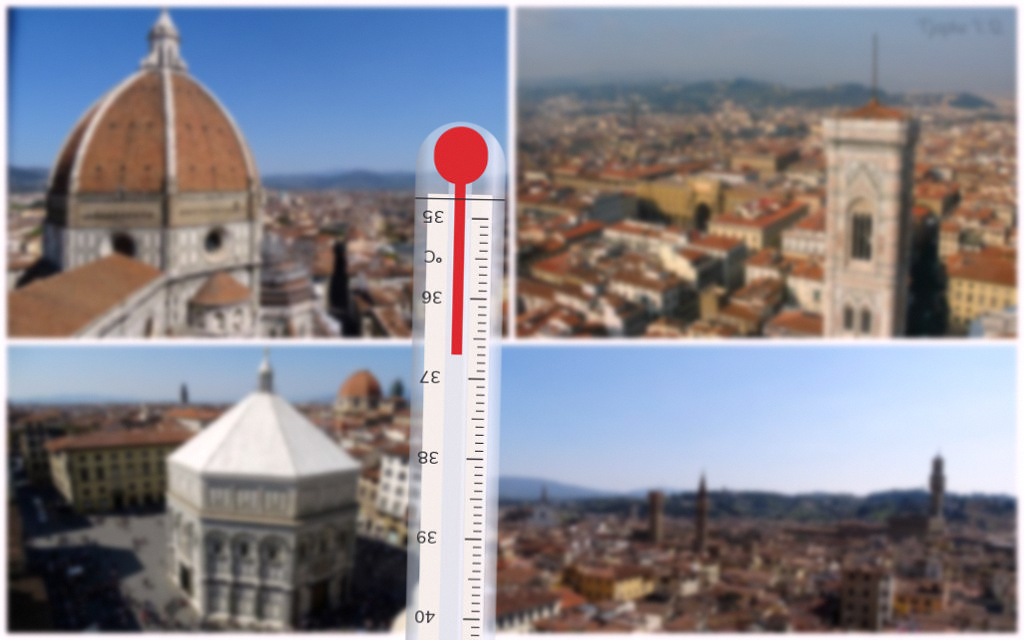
36.7 °C
